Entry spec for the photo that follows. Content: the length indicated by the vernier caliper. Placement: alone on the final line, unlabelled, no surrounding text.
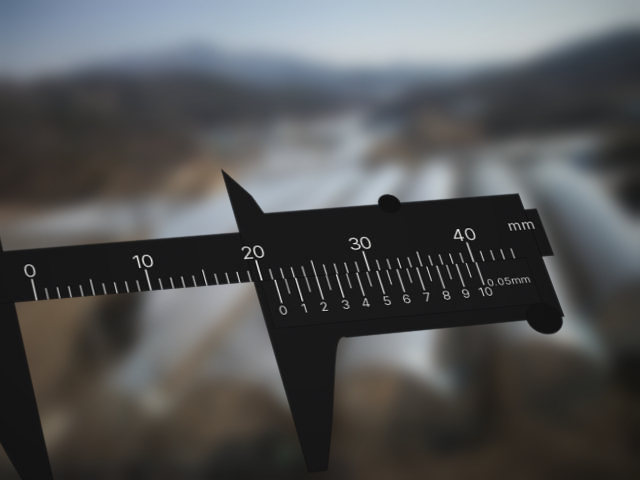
21.2 mm
